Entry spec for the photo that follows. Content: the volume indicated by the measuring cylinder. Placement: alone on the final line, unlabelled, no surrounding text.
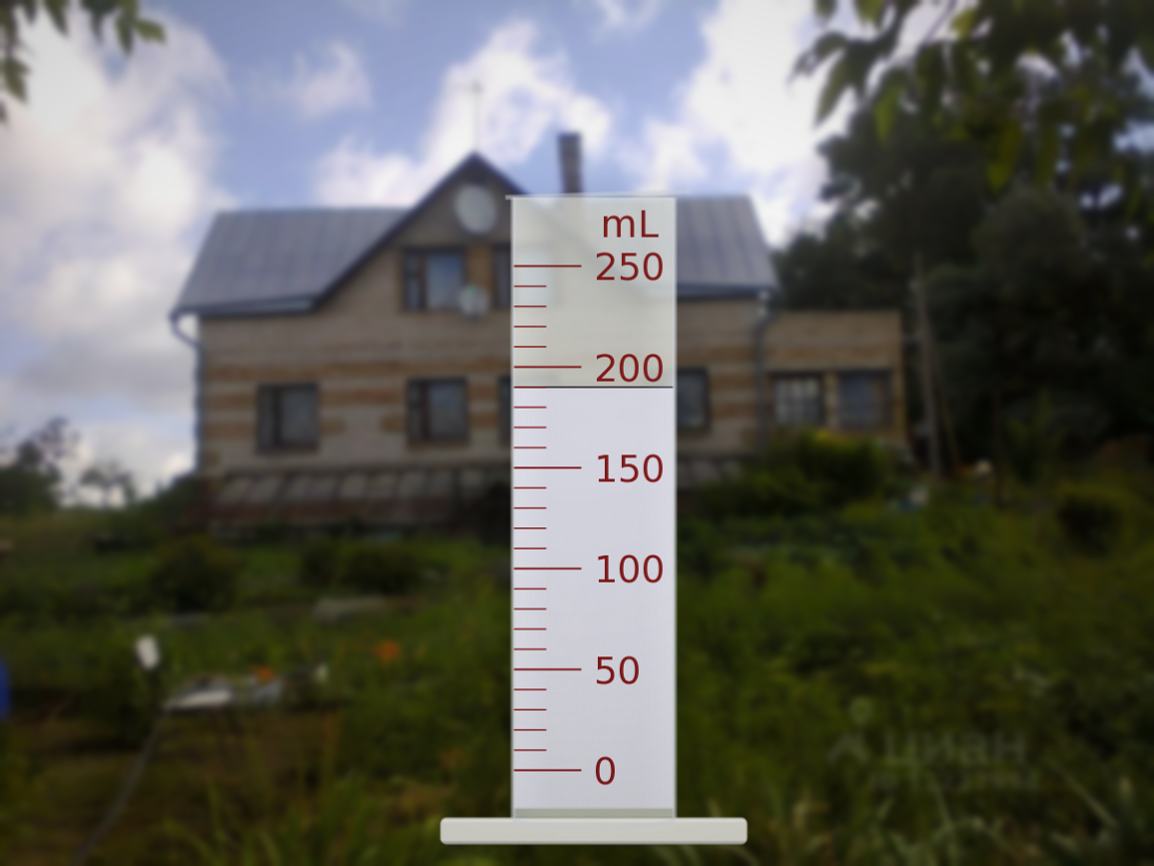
190 mL
